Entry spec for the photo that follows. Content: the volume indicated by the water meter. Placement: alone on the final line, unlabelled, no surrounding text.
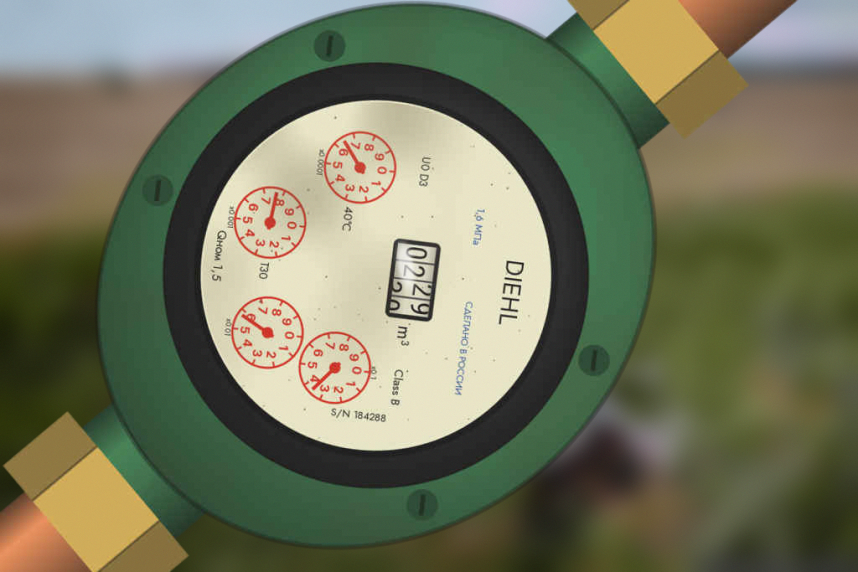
229.3576 m³
